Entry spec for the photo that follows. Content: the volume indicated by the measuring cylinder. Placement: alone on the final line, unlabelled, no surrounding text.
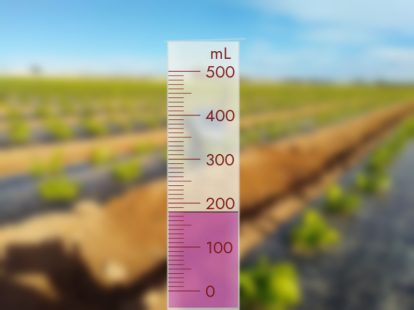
180 mL
